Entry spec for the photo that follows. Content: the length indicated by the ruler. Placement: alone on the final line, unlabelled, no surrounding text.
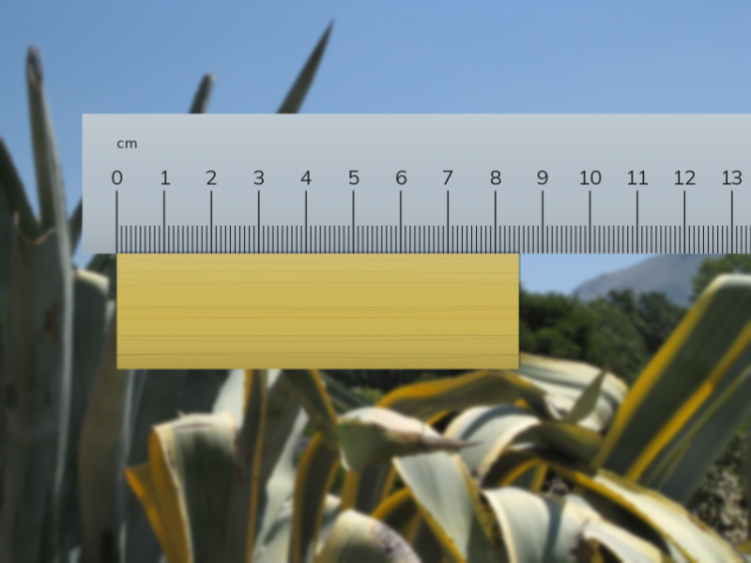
8.5 cm
